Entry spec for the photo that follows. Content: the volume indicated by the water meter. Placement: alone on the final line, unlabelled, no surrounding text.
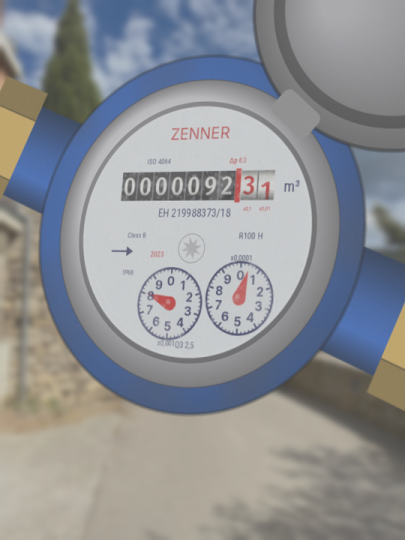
92.3080 m³
